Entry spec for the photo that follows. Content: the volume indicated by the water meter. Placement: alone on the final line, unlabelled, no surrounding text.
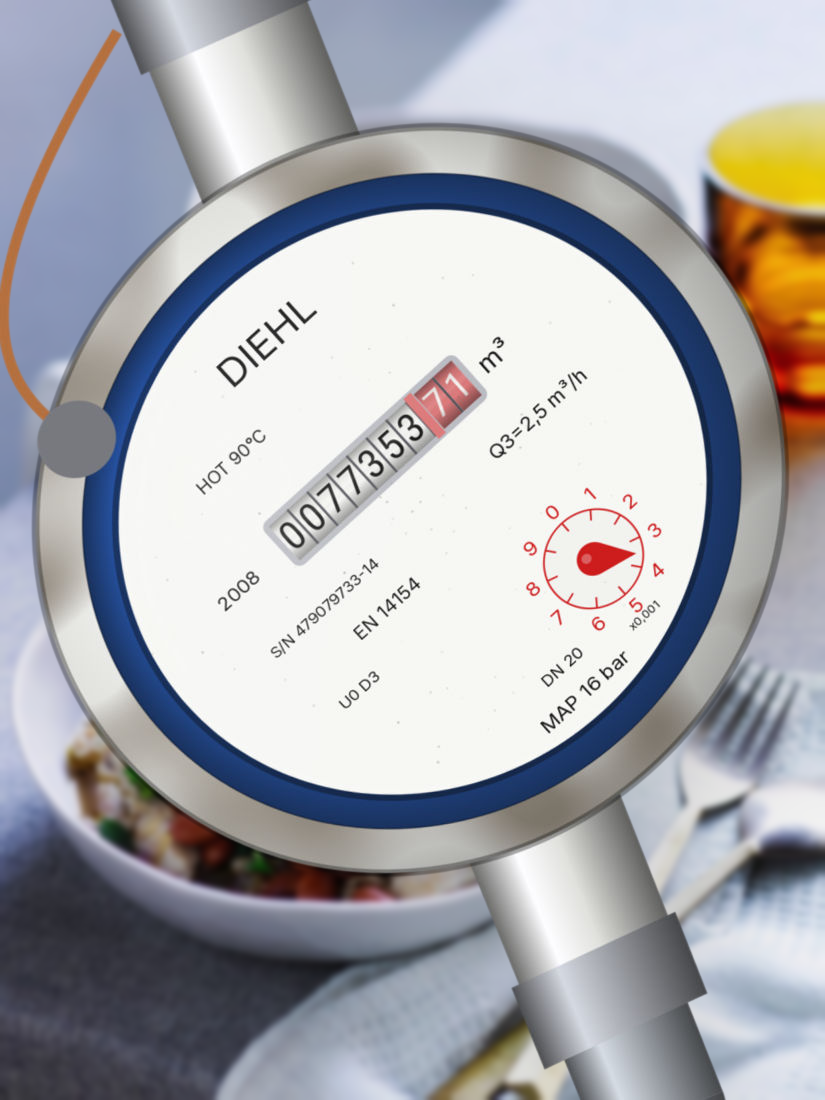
77353.713 m³
